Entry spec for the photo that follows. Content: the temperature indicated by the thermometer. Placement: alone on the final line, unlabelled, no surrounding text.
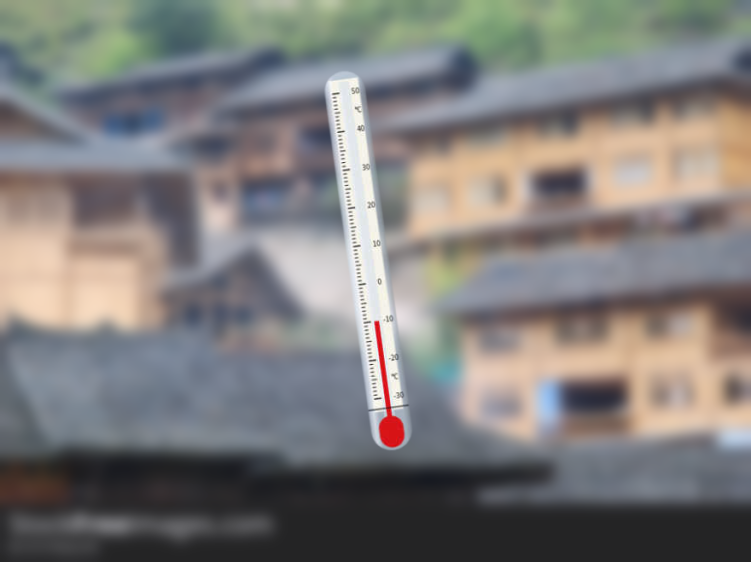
-10 °C
